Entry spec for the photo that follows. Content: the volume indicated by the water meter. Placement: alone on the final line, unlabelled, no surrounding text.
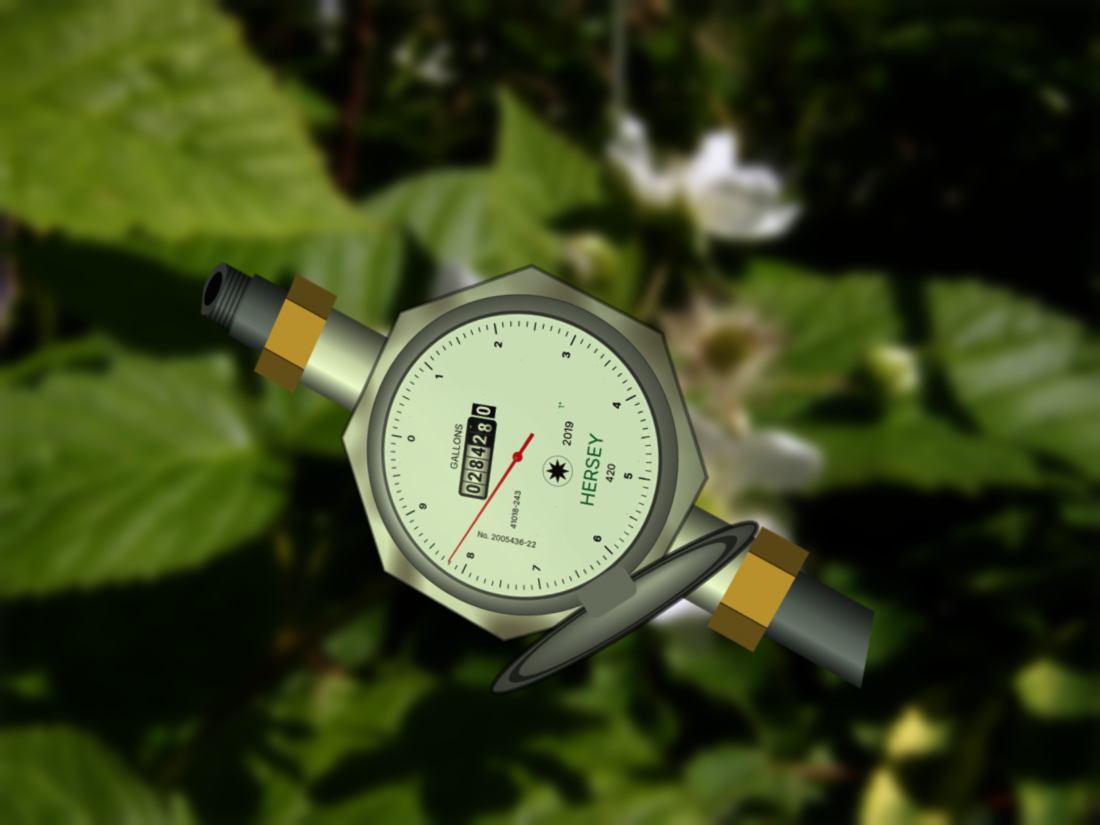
284278.2 gal
